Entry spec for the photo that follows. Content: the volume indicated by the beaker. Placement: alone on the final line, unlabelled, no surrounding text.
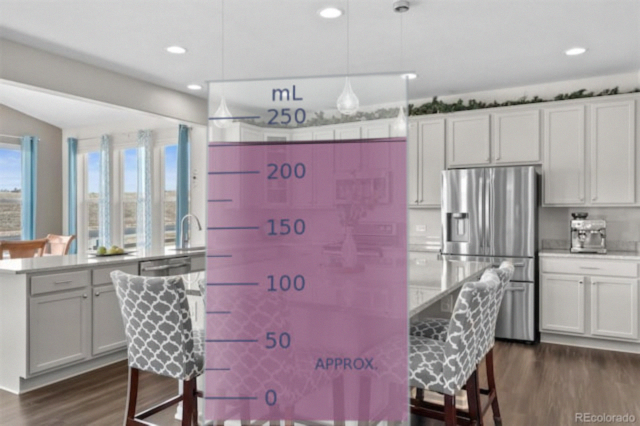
225 mL
